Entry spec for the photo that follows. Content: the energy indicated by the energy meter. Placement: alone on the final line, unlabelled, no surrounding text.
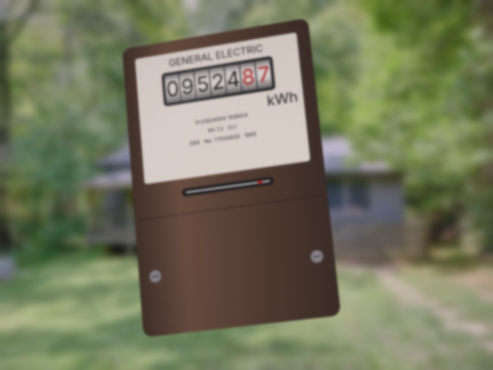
9524.87 kWh
